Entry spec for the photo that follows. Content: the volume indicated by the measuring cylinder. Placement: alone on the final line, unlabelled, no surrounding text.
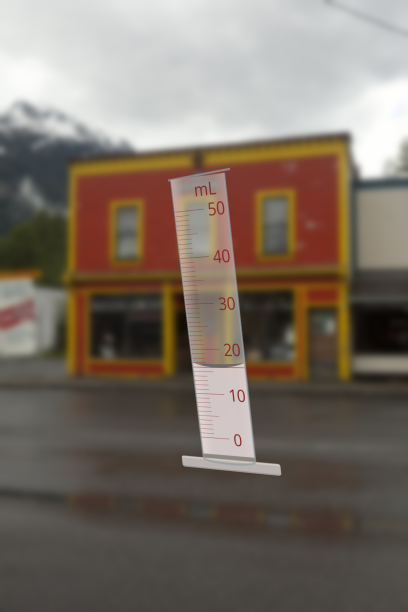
16 mL
